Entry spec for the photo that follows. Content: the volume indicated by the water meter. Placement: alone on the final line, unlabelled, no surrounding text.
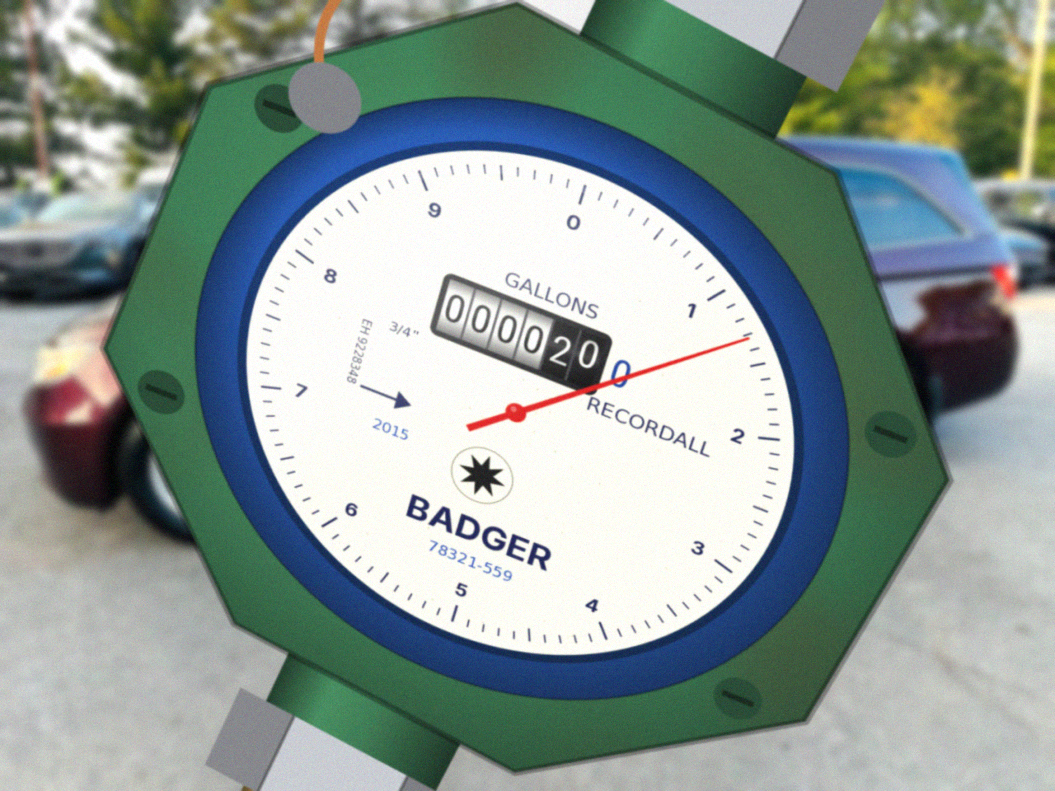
201.3 gal
